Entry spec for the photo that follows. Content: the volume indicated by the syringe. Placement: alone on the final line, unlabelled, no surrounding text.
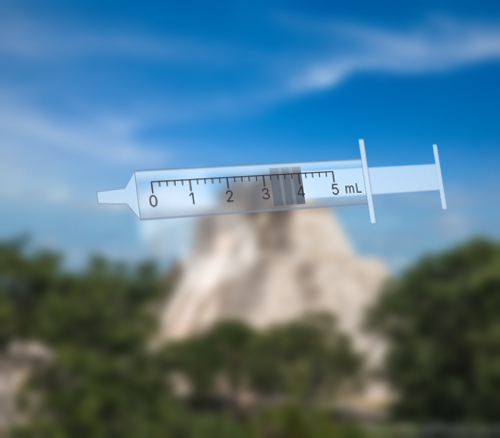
3.2 mL
